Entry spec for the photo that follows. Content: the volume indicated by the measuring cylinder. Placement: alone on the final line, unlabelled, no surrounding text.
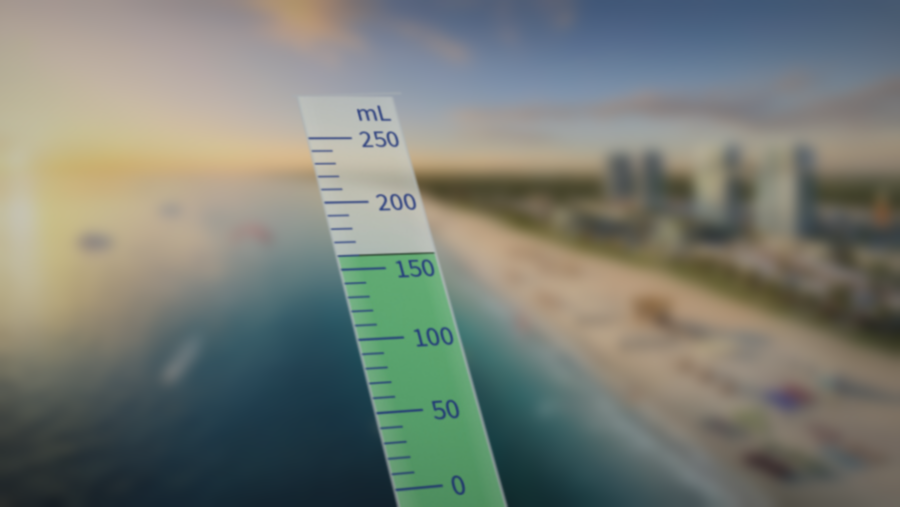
160 mL
